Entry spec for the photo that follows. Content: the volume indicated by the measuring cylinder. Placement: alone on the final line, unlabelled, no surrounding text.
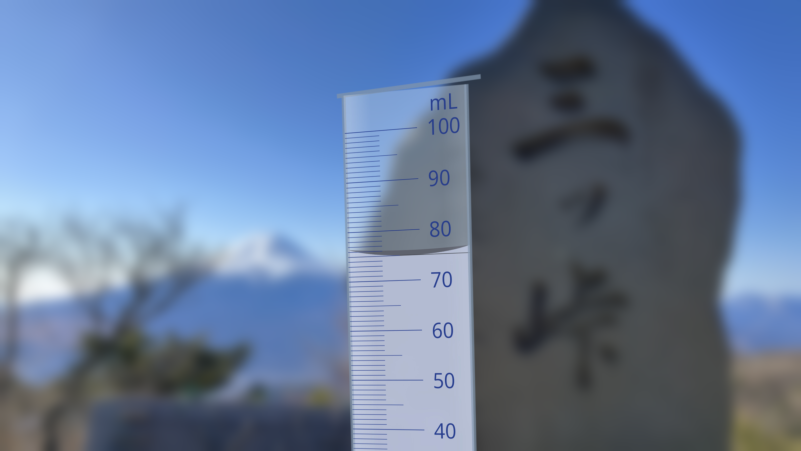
75 mL
